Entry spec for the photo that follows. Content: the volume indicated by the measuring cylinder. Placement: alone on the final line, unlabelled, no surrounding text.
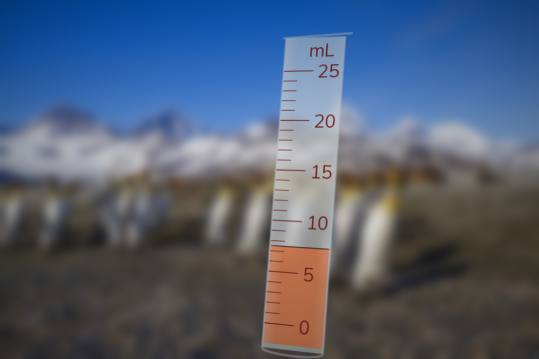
7.5 mL
